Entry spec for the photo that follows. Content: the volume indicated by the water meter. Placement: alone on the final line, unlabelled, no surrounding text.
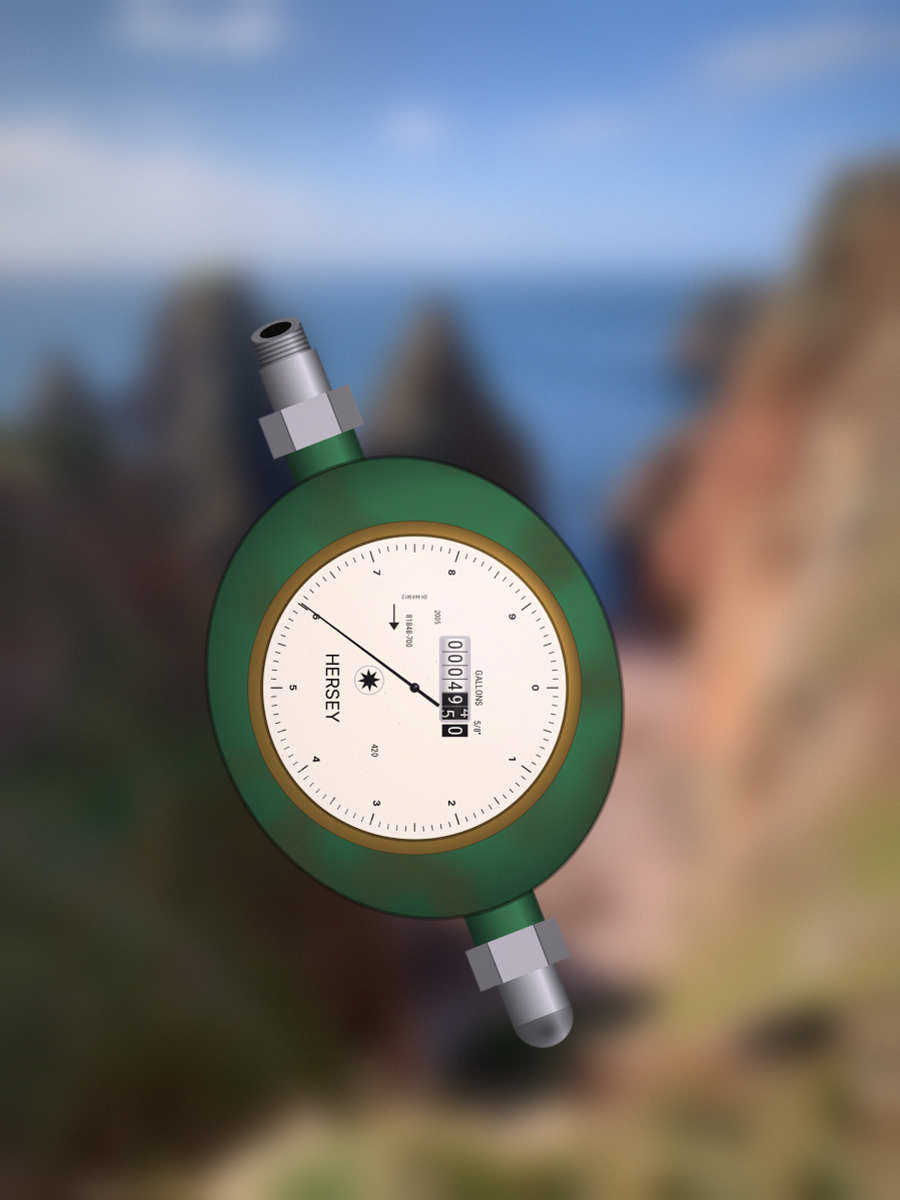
4946.0 gal
